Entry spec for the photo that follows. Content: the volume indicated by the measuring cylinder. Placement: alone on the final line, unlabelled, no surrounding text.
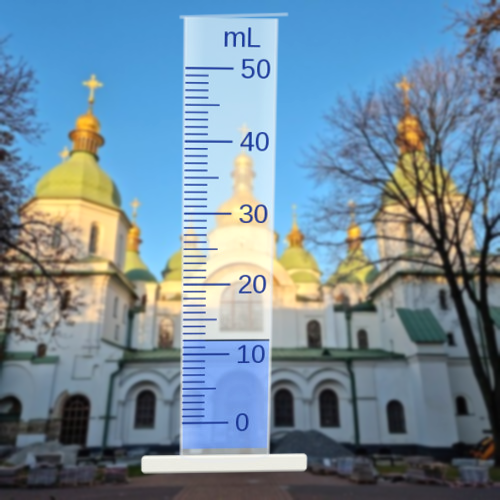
12 mL
